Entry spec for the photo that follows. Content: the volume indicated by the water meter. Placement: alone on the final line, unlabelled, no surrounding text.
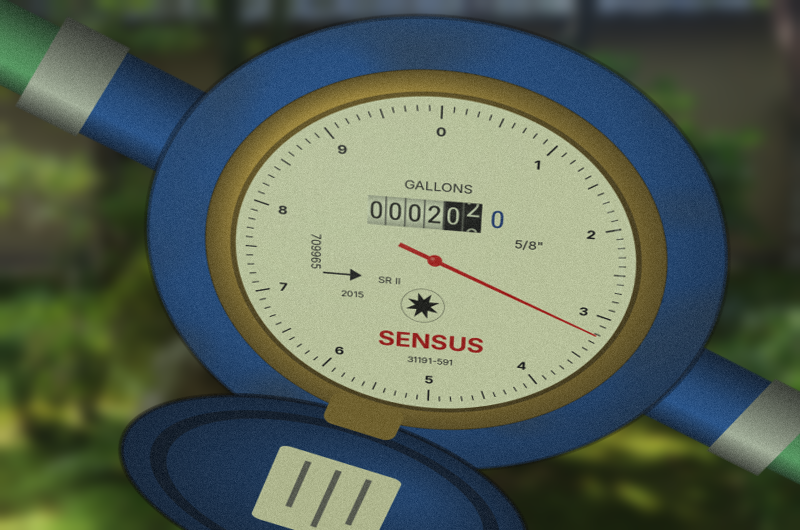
2023.2 gal
